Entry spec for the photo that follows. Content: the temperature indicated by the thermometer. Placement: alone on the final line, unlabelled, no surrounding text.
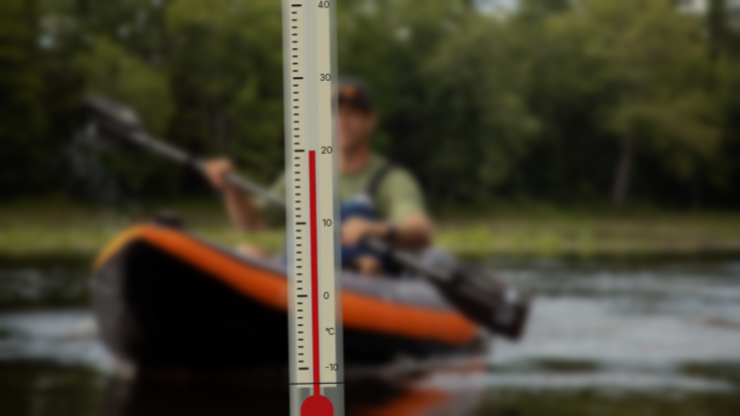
20 °C
